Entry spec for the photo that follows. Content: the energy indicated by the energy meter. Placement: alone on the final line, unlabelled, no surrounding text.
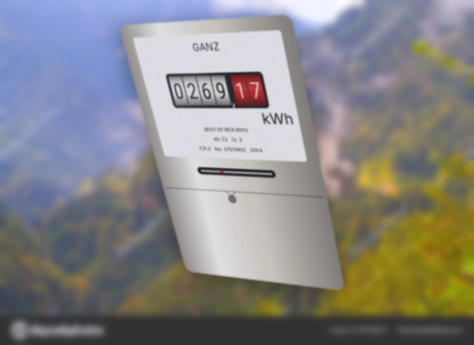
269.17 kWh
